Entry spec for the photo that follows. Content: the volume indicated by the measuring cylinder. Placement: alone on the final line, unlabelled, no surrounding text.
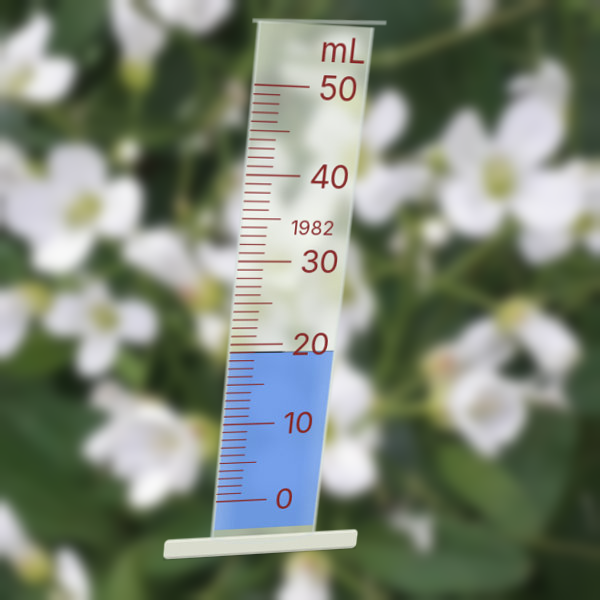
19 mL
